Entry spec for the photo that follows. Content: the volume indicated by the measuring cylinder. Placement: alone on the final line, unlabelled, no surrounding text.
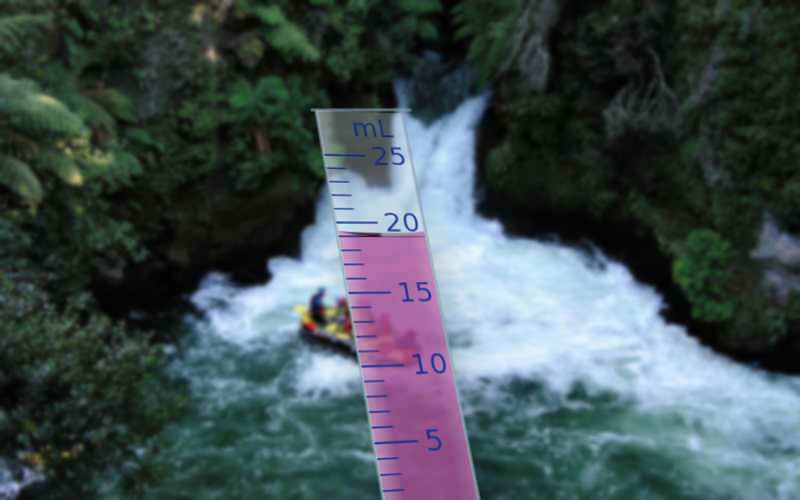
19 mL
